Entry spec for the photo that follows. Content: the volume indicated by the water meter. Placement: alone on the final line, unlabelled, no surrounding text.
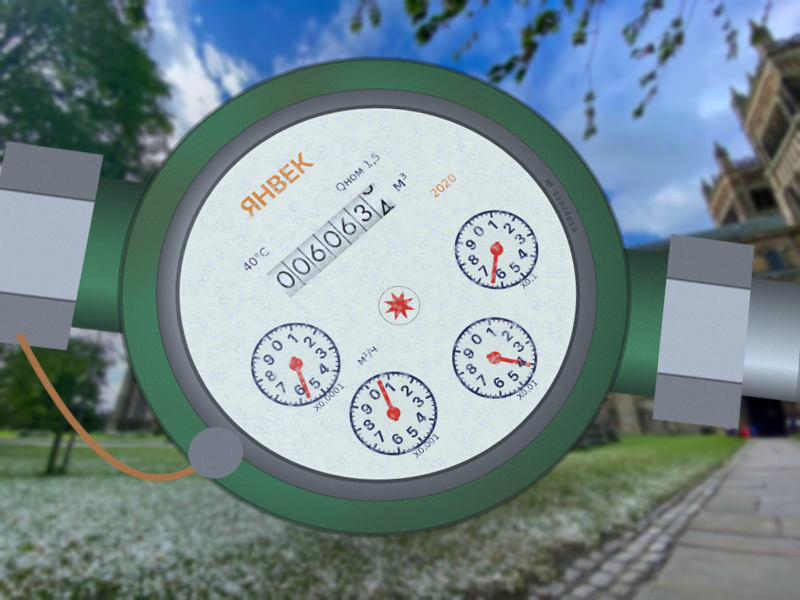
60633.6405 m³
